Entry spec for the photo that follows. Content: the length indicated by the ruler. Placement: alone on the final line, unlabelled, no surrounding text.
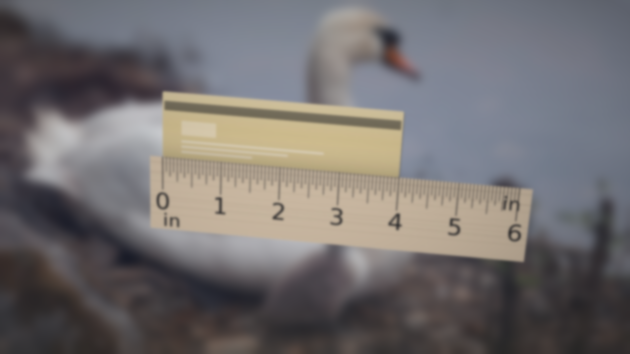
4 in
